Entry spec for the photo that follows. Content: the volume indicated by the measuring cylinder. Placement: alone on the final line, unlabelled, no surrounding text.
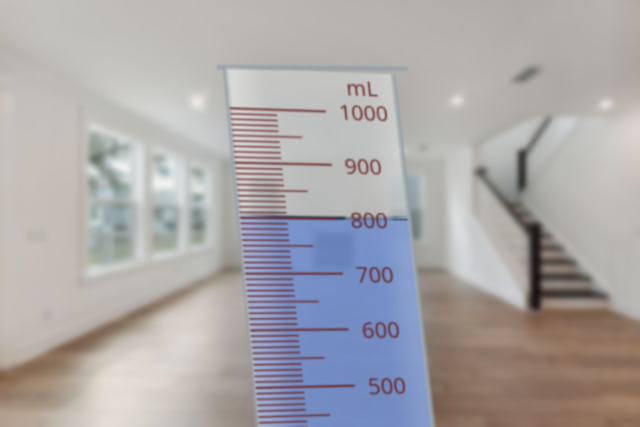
800 mL
